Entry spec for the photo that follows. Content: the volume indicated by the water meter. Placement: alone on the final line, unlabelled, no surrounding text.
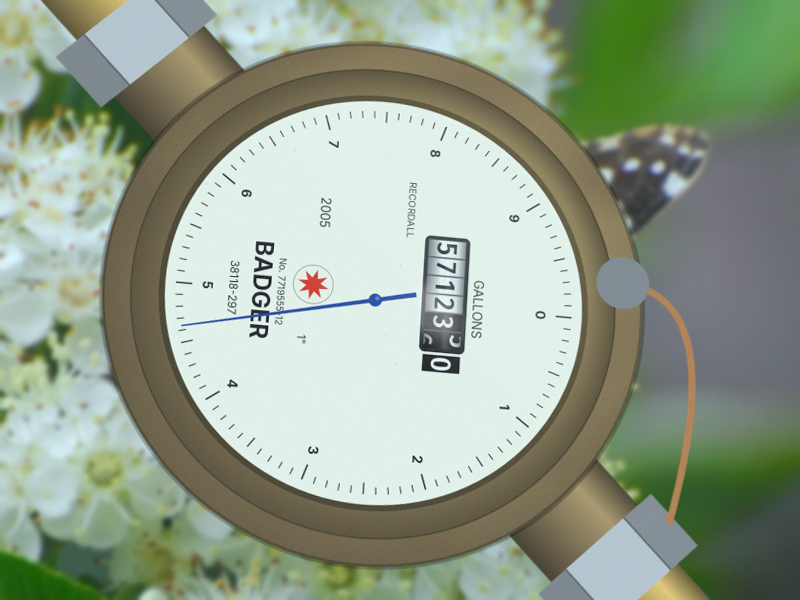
5712354.6 gal
